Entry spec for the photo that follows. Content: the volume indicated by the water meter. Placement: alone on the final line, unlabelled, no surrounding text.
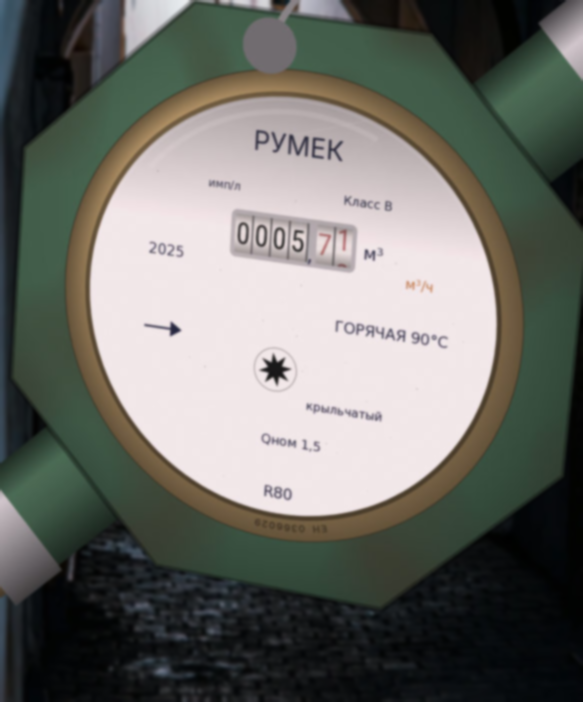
5.71 m³
